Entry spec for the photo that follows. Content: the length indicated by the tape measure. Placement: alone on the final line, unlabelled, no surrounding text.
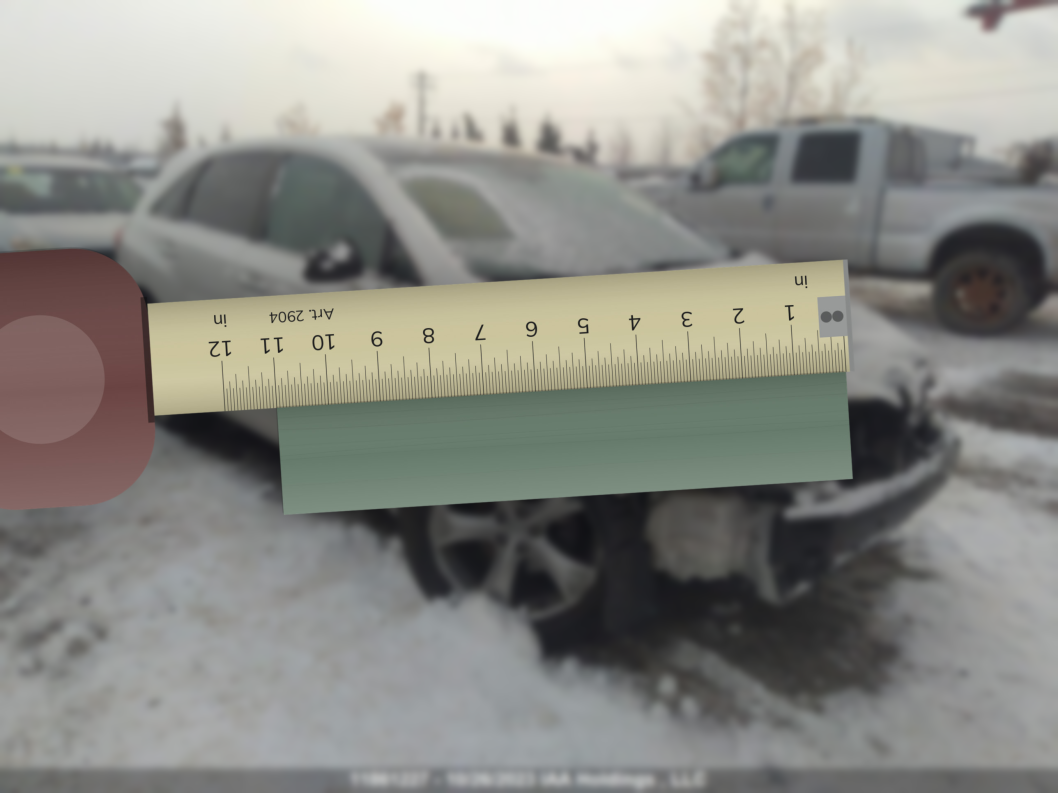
11 in
